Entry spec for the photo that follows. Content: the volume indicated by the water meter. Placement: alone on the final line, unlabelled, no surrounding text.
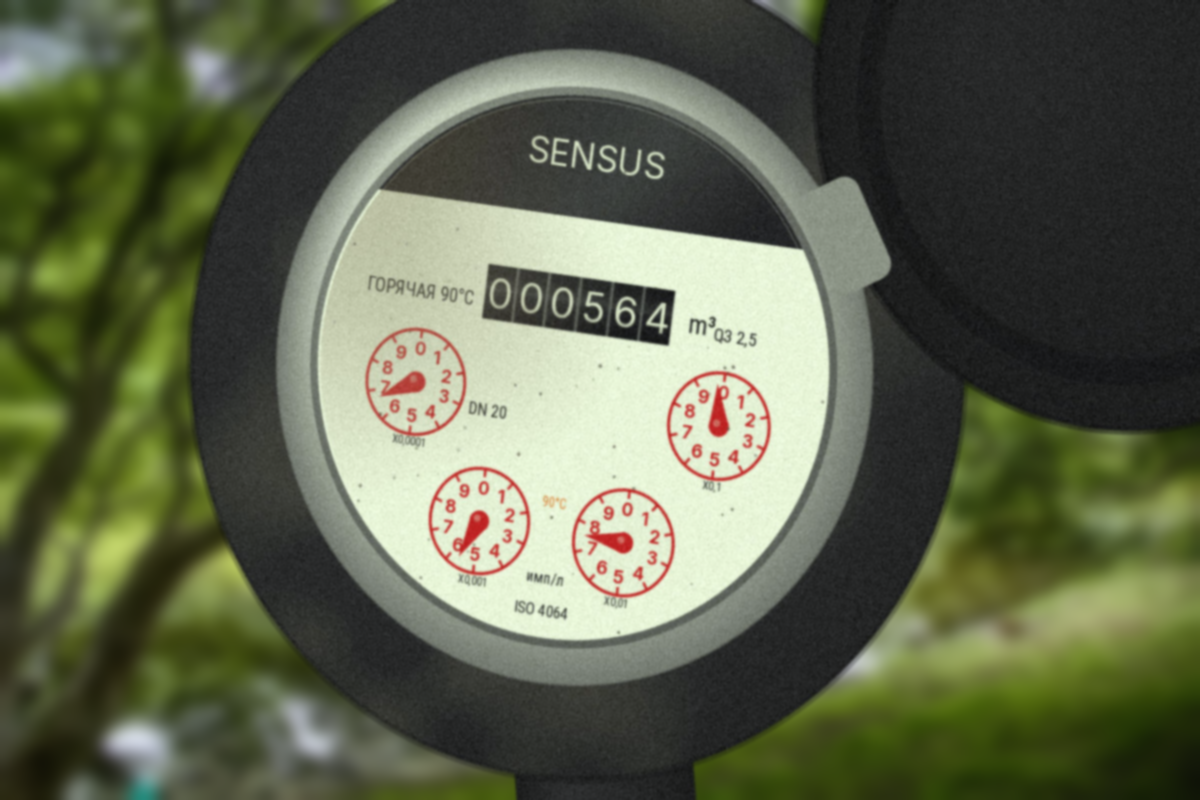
563.9756 m³
